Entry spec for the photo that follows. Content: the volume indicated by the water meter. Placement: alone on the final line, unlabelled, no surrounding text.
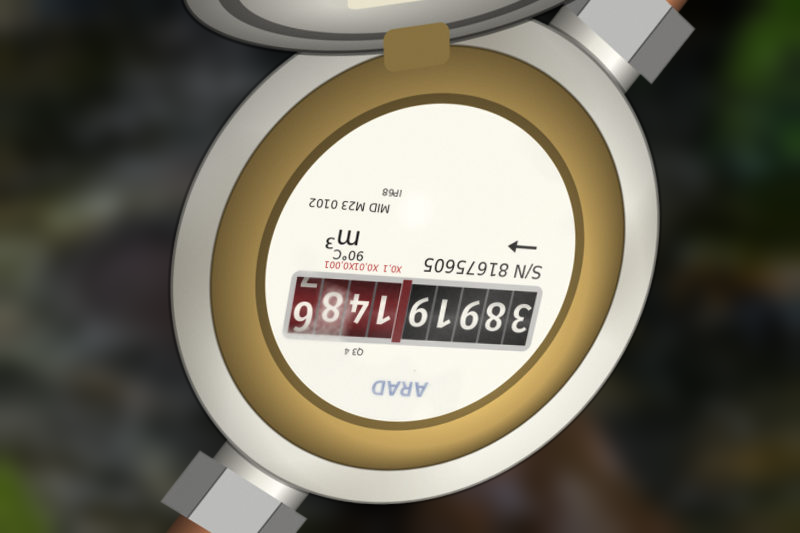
38919.1486 m³
